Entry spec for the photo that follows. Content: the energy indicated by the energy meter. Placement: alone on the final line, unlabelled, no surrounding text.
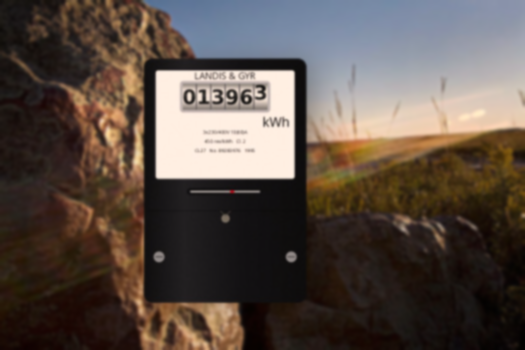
13963 kWh
